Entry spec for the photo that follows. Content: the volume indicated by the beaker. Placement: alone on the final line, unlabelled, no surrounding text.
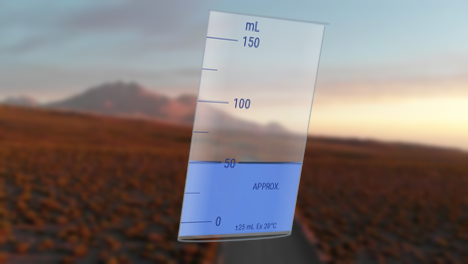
50 mL
